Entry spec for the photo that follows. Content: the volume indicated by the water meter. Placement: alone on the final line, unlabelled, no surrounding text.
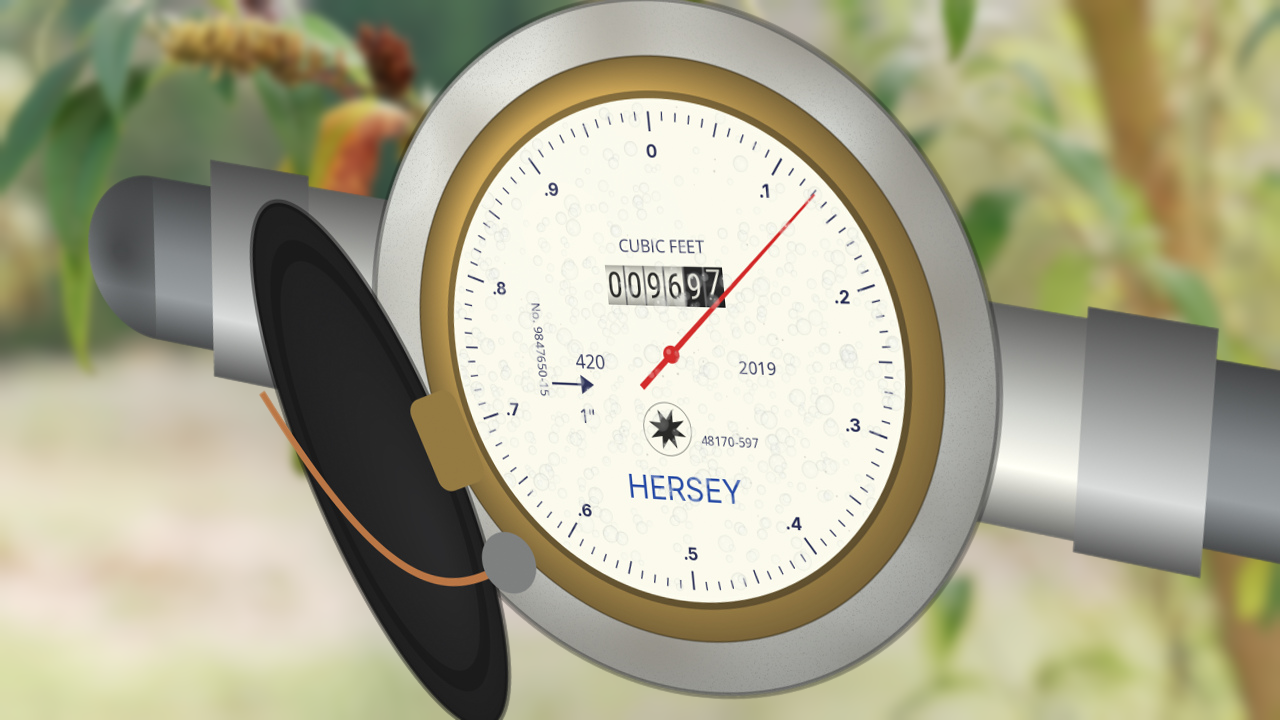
9697.13 ft³
